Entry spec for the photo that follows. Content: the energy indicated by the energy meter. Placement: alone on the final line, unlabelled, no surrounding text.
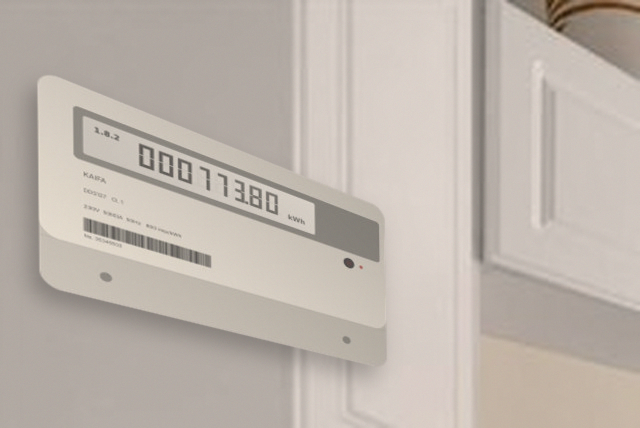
773.80 kWh
